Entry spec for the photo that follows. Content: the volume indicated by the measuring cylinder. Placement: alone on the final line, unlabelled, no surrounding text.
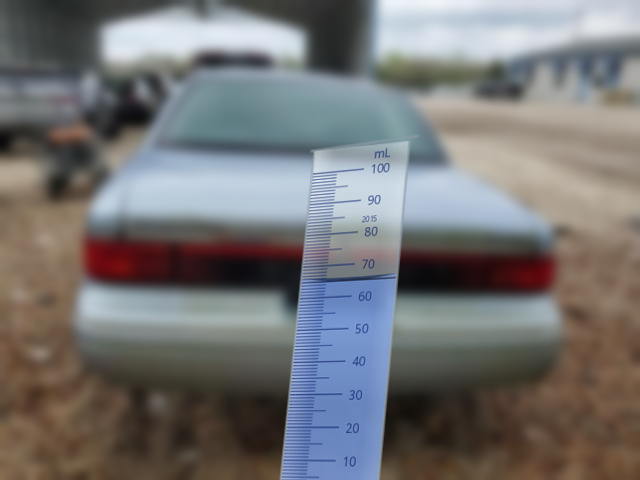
65 mL
